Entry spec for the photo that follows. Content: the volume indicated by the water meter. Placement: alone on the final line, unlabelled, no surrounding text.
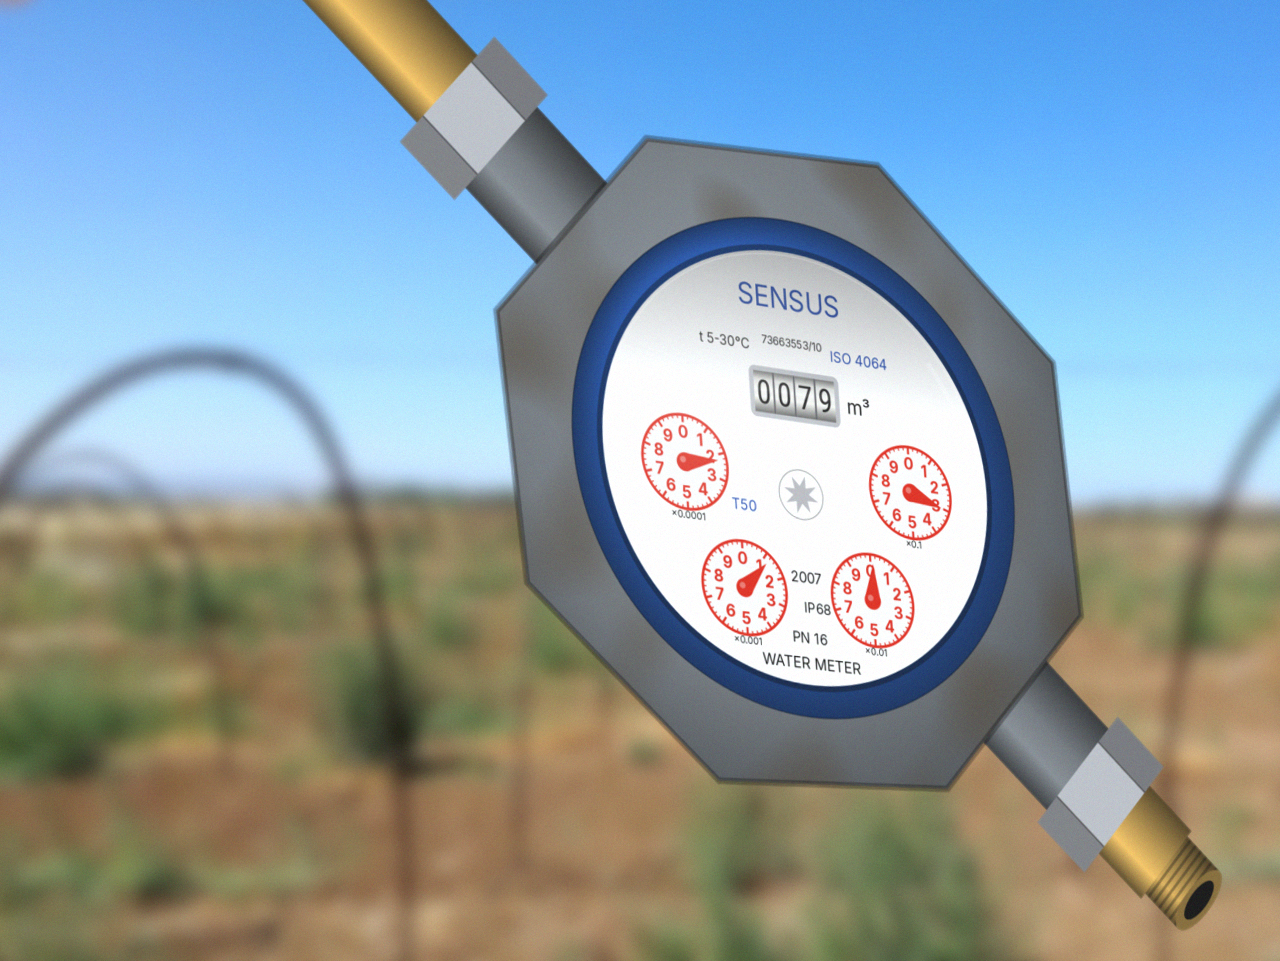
79.3012 m³
